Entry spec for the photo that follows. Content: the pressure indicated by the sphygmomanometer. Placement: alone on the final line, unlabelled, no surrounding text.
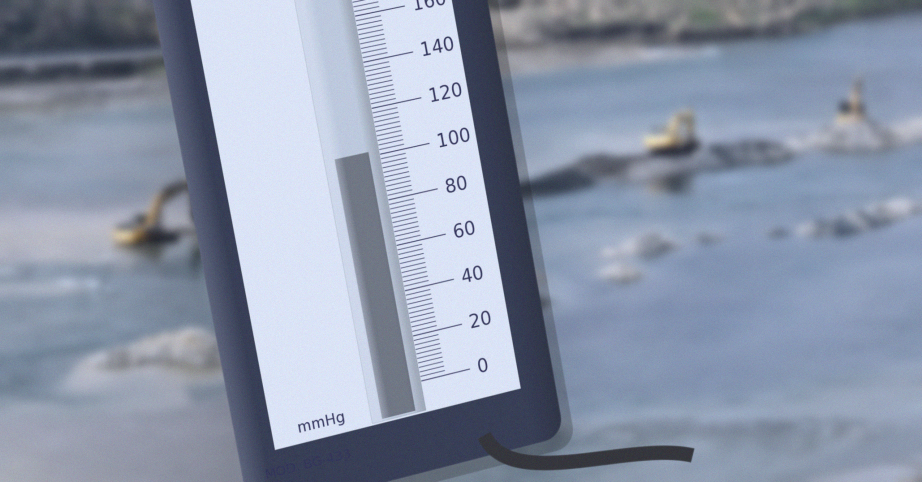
102 mmHg
